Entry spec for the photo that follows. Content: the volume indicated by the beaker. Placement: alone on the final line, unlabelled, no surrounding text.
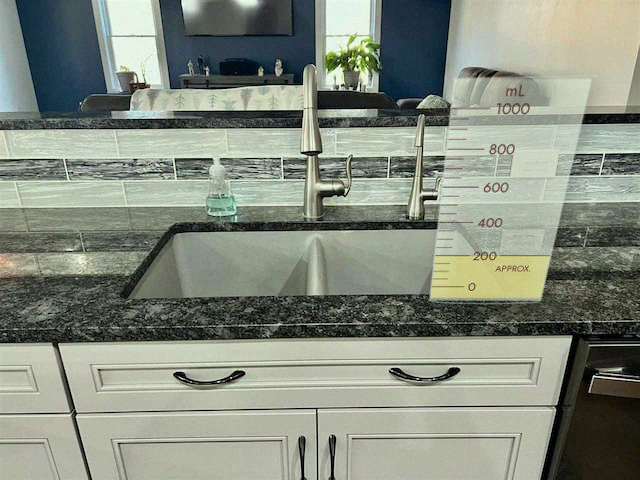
200 mL
